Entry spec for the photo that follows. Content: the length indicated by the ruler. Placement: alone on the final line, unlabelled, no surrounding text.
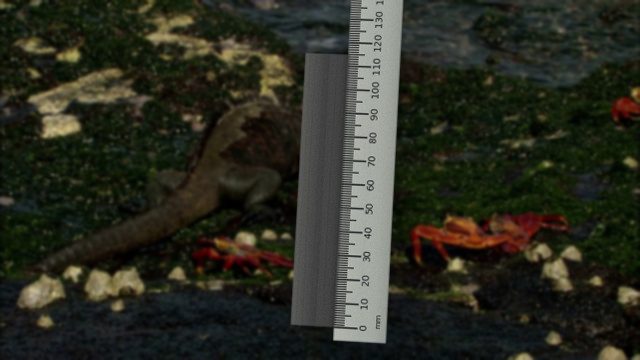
115 mm
